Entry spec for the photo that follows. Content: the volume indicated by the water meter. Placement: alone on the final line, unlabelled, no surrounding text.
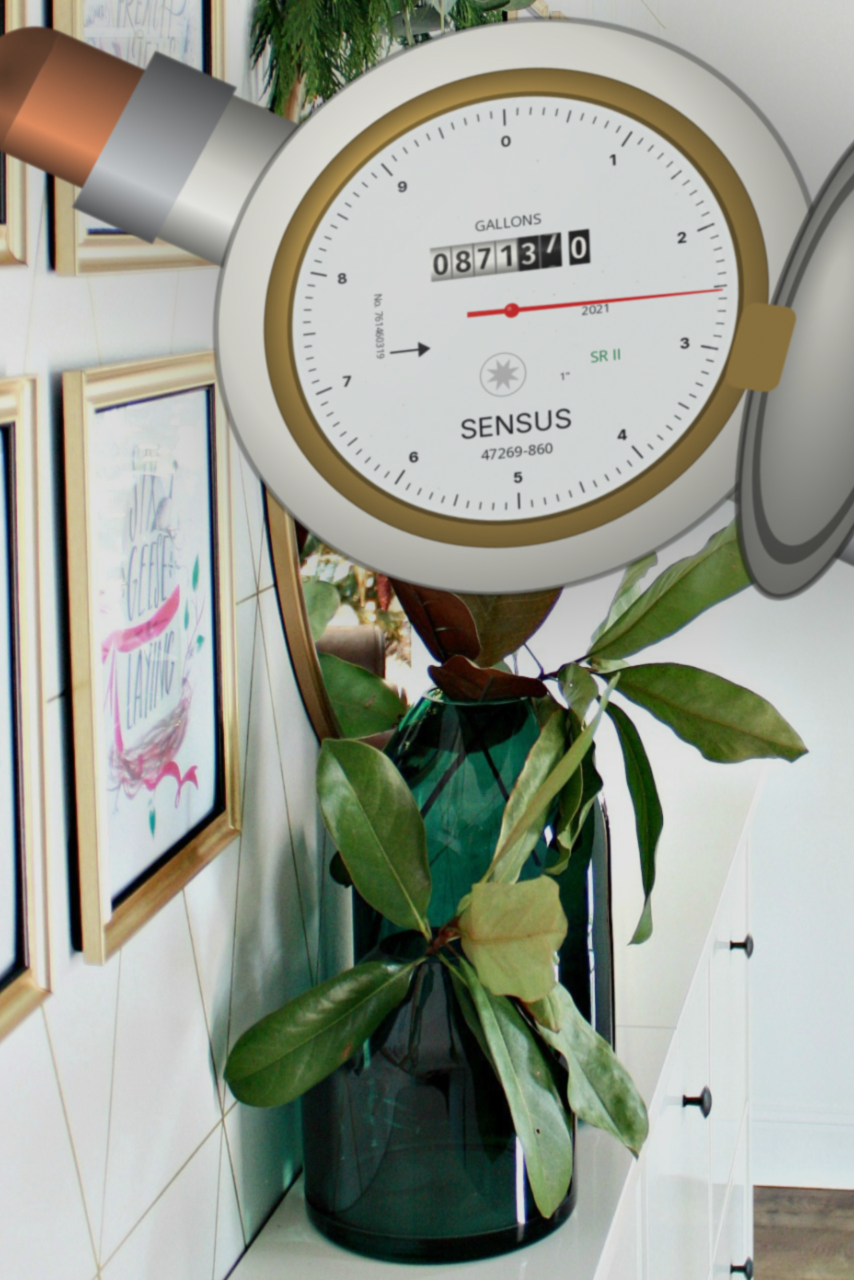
871372.5 gal
